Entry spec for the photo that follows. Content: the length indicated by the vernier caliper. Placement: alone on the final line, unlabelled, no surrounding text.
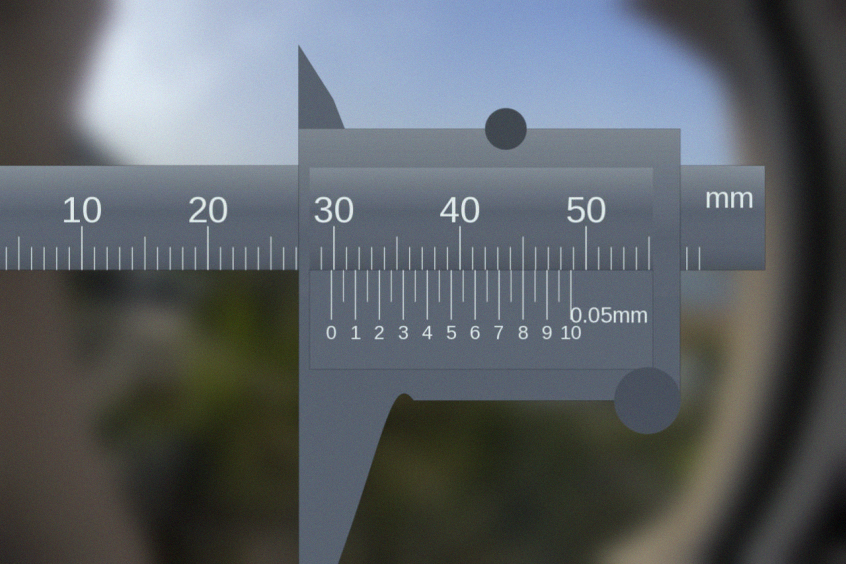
29.8 mm
